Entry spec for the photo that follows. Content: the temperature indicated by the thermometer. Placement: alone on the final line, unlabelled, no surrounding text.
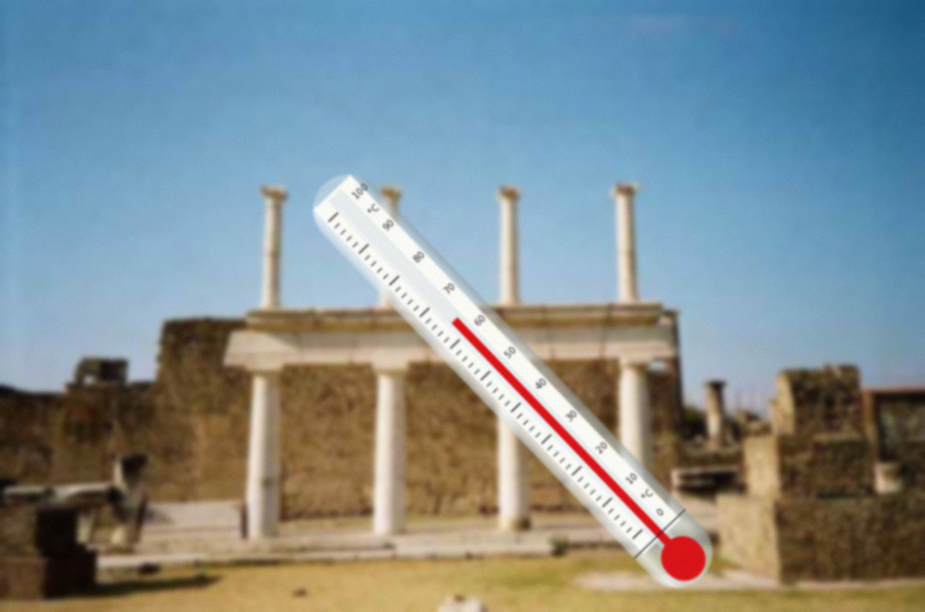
64 °C
